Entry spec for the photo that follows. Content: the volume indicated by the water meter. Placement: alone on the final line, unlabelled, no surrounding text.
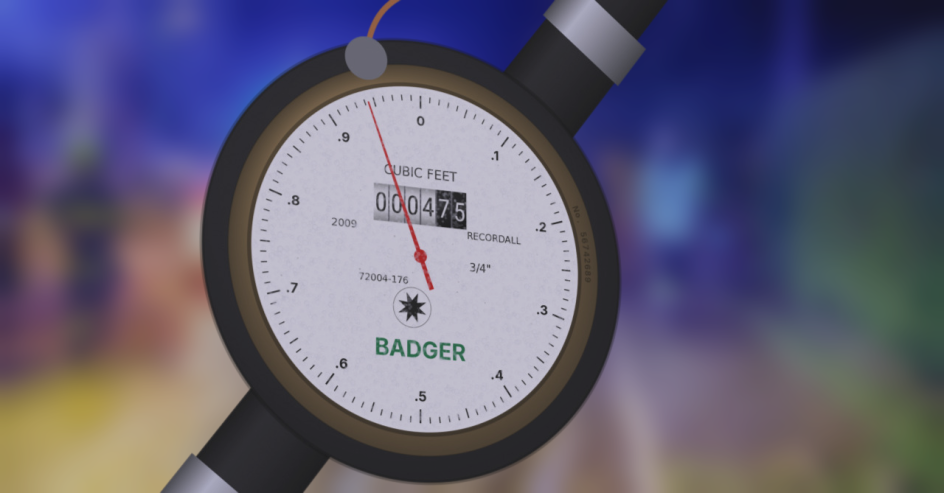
474.94 ft³
